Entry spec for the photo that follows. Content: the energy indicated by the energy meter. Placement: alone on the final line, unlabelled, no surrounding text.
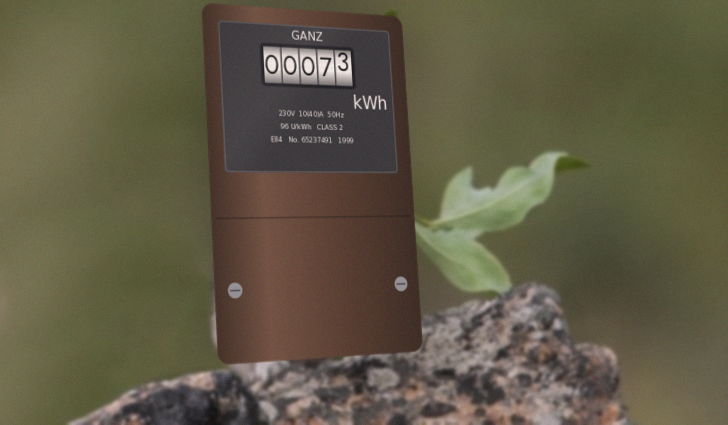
73 kWh
